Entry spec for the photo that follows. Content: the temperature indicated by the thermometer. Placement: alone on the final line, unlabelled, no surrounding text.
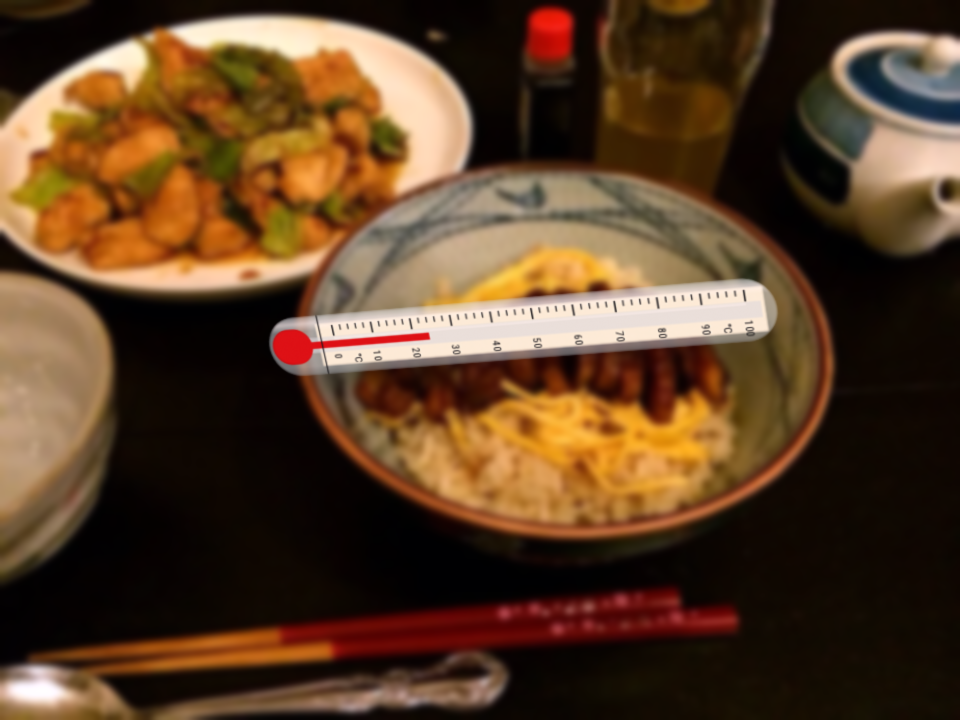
24 °C
